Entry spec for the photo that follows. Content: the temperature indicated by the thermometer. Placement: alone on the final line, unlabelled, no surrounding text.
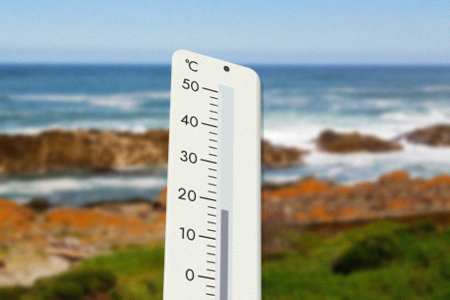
18 °C
